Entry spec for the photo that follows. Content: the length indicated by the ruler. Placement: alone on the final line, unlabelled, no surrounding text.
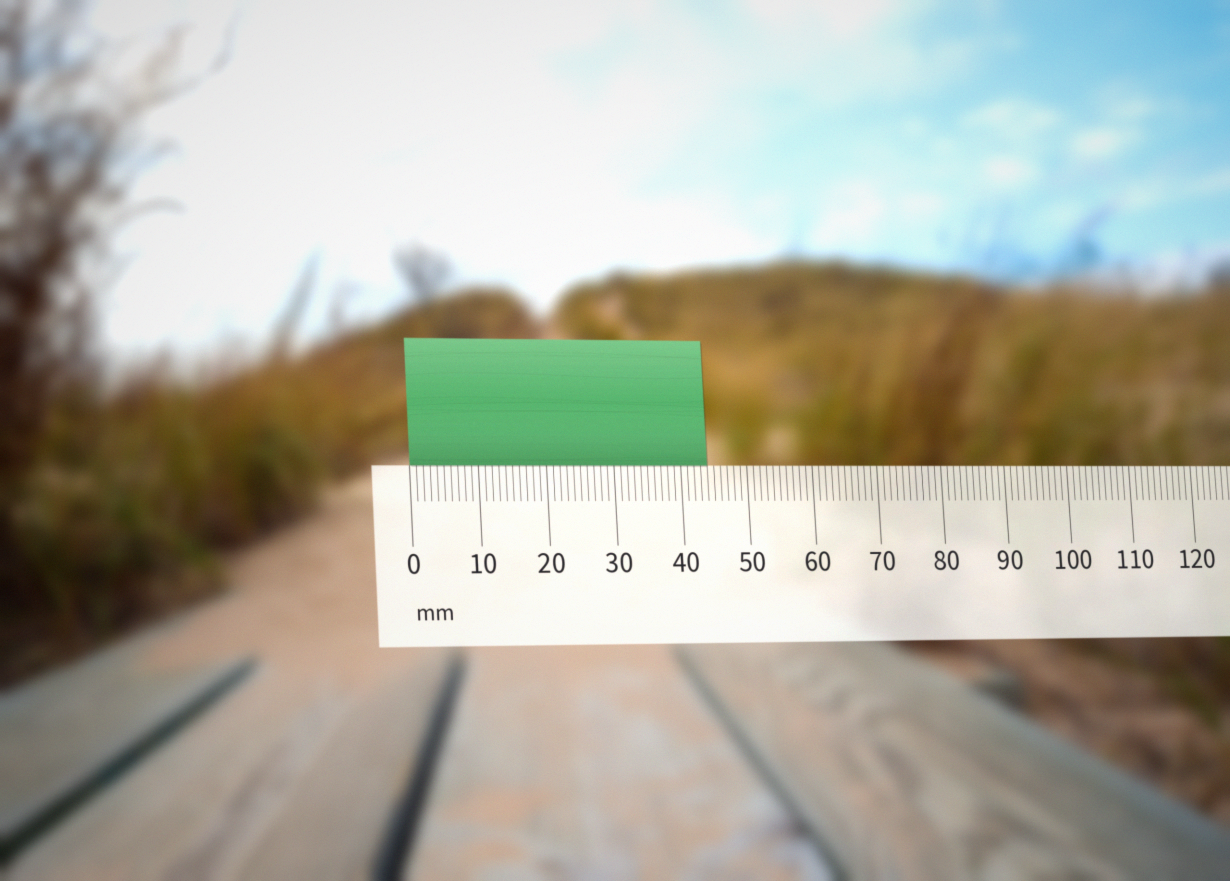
44 mm
